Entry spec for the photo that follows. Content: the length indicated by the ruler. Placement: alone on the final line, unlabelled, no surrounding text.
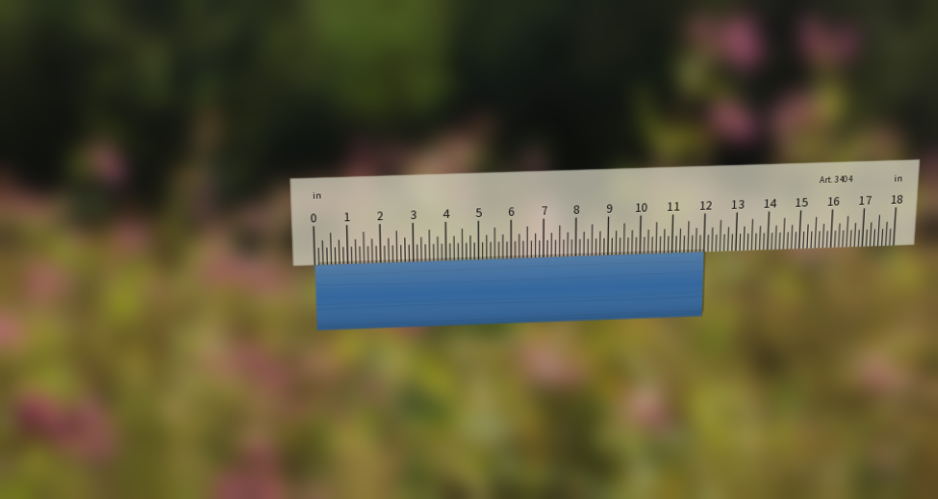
12 in
